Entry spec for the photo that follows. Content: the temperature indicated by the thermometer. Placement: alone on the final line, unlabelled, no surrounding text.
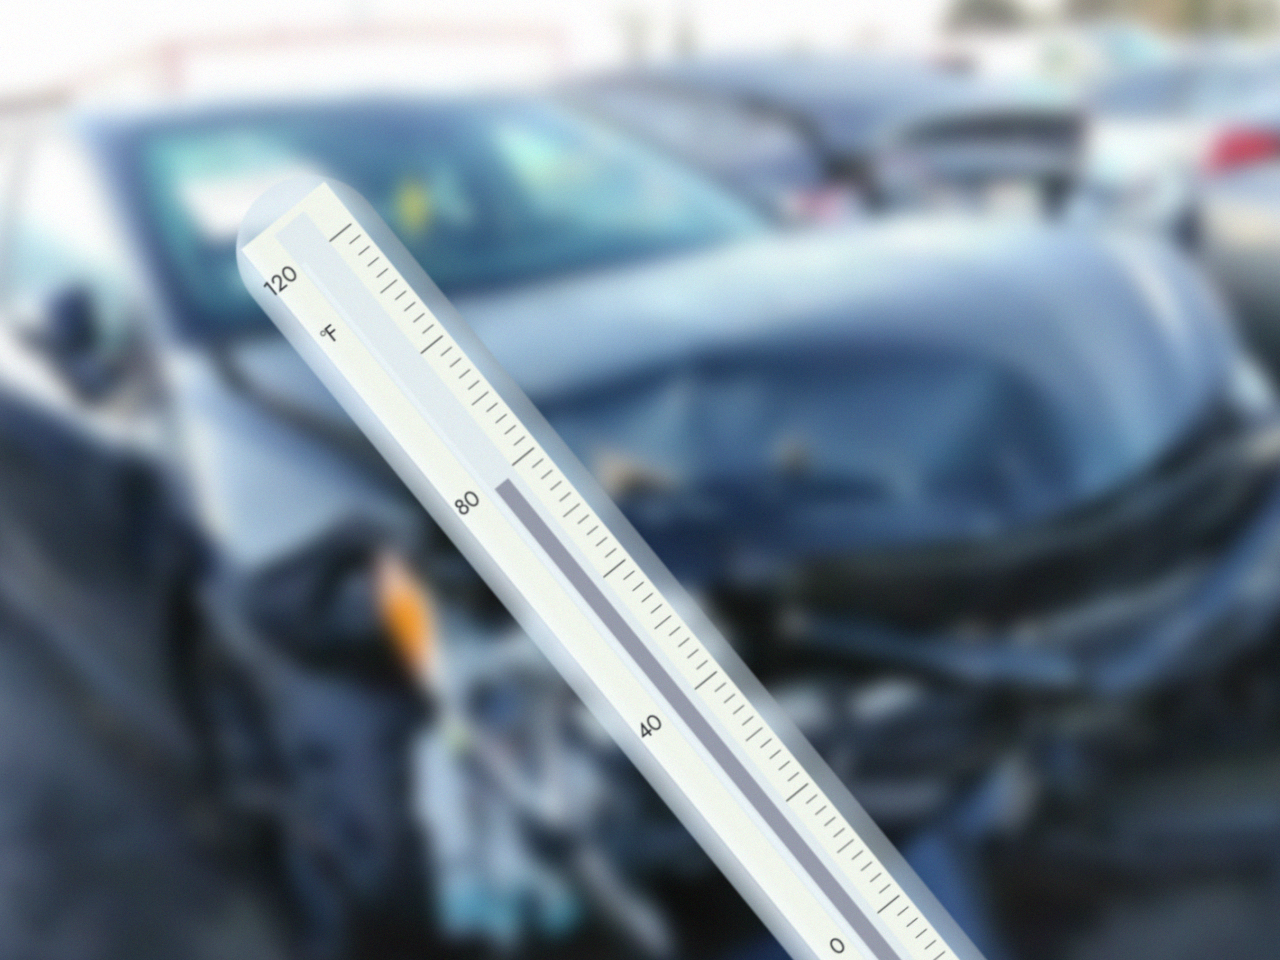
79 °F
